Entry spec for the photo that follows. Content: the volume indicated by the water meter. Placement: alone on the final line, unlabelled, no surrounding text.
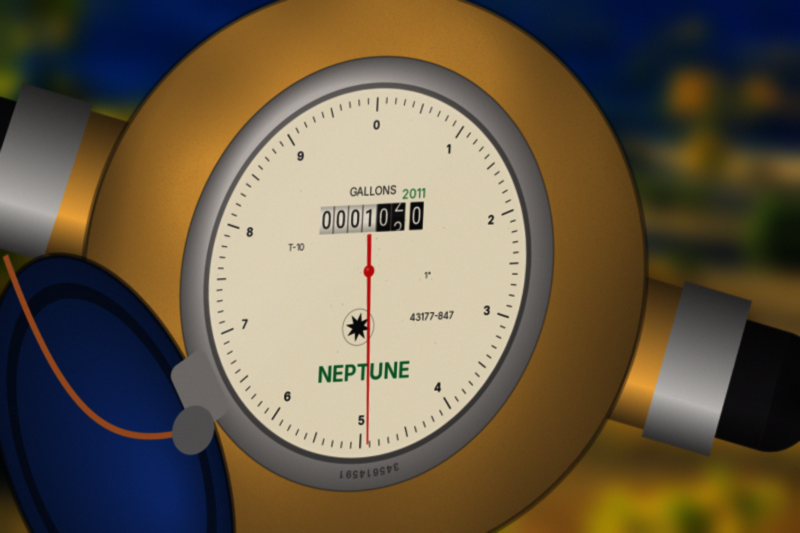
1024.9 gal
